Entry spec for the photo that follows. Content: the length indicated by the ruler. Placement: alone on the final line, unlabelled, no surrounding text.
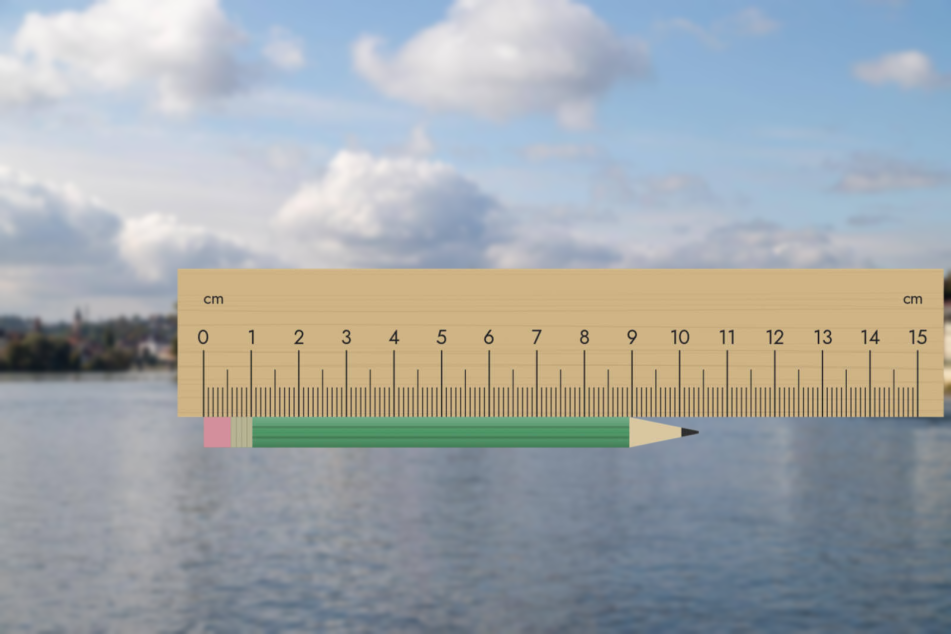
10.4 cm
